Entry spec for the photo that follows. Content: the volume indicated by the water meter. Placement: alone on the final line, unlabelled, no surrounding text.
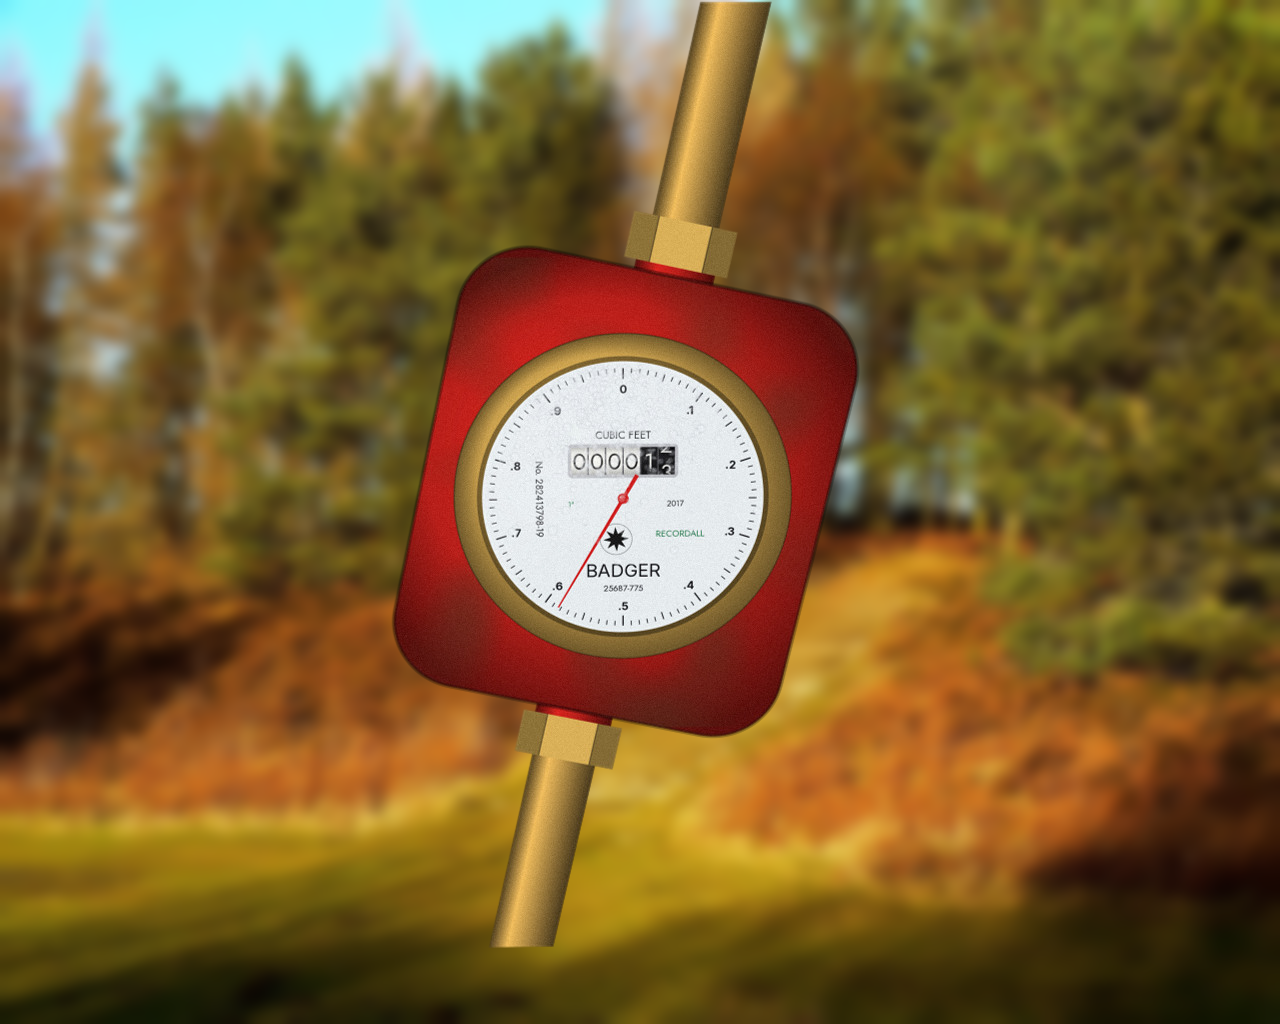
12.58 ft³
